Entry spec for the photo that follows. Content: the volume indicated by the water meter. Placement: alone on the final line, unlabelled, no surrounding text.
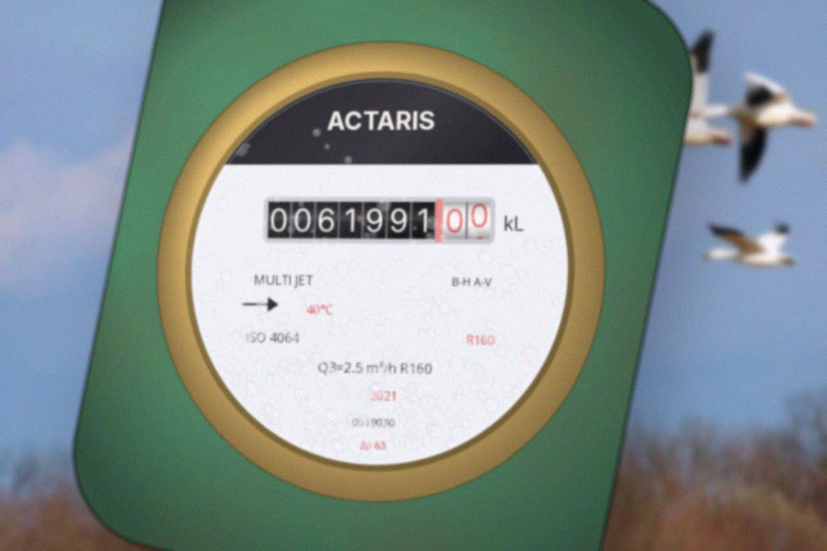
61991.00 kL
